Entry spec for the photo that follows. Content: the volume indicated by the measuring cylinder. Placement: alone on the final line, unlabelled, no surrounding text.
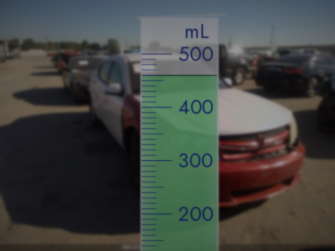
460 mL
